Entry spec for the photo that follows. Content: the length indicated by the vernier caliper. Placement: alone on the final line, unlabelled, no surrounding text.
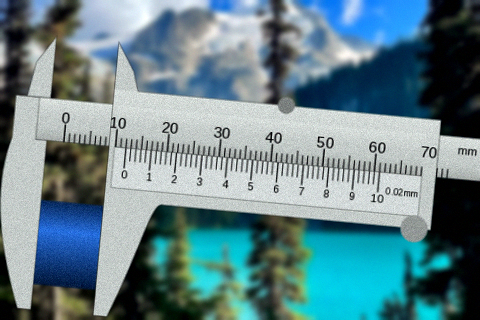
12.0 mm
